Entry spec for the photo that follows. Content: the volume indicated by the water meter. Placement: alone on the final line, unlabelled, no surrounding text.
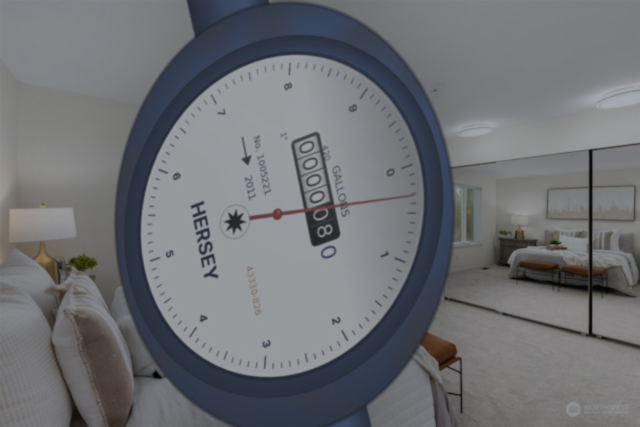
80.3 gal
